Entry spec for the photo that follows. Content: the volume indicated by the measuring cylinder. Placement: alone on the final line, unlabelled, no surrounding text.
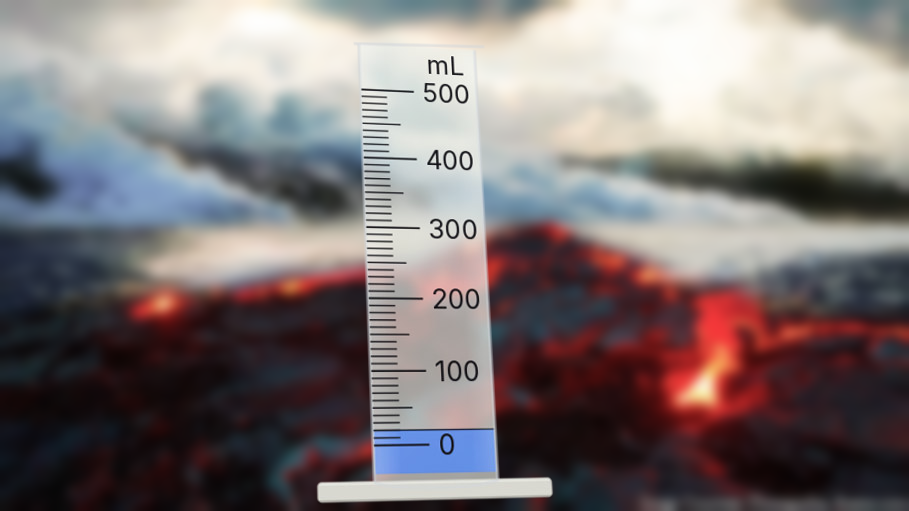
20 mL
